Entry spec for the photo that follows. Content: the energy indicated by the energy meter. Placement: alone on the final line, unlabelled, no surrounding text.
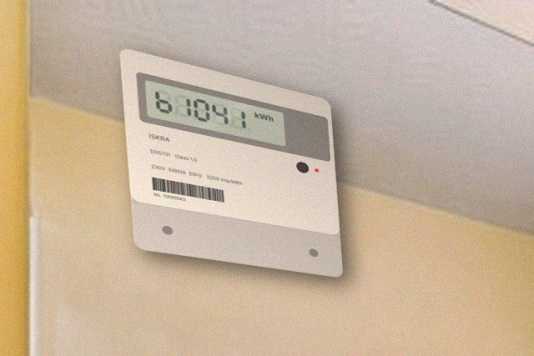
61041 kWh
